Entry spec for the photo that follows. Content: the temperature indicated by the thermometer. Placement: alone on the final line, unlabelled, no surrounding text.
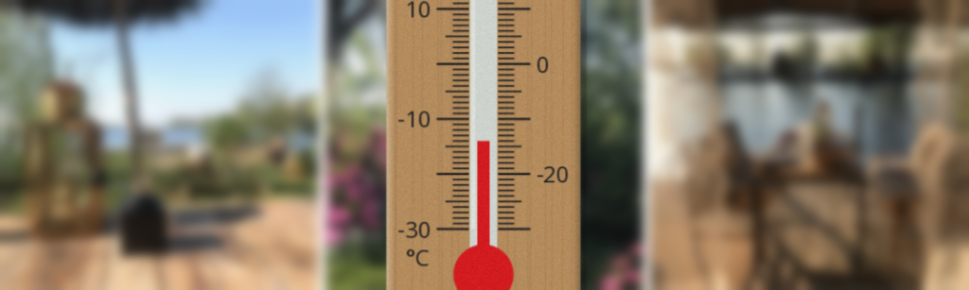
-14 °C
